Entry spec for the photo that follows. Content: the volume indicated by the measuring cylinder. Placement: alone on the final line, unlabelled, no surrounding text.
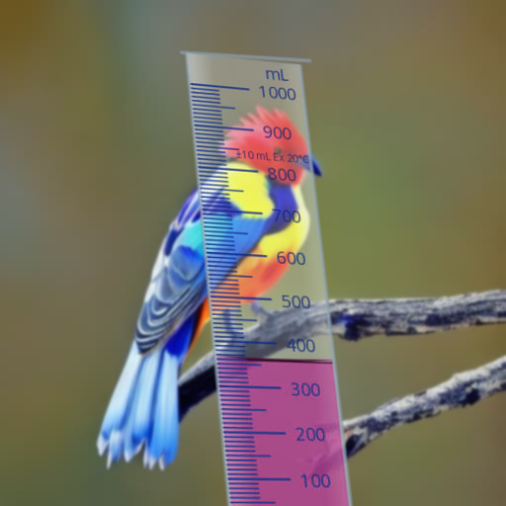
360 mL
